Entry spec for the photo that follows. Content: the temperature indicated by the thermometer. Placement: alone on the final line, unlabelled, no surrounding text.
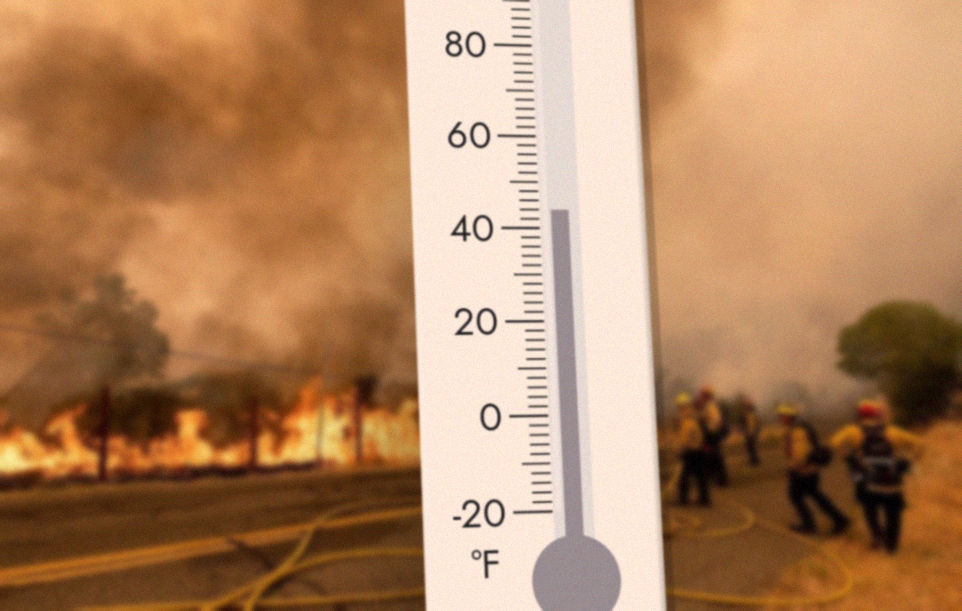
44 °F
